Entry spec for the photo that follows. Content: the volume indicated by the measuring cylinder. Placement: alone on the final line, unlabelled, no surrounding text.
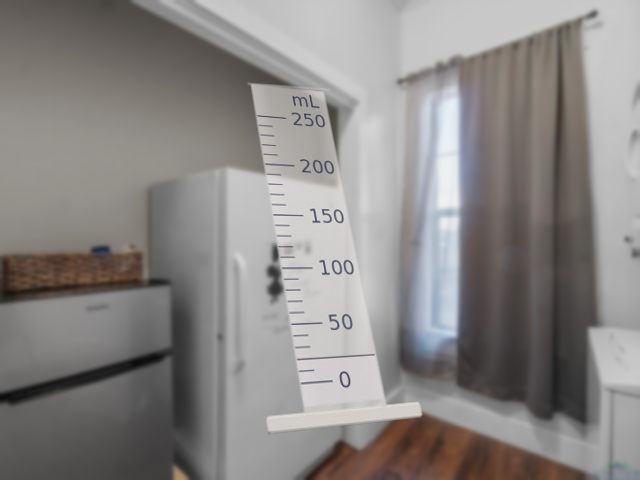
20 mL
